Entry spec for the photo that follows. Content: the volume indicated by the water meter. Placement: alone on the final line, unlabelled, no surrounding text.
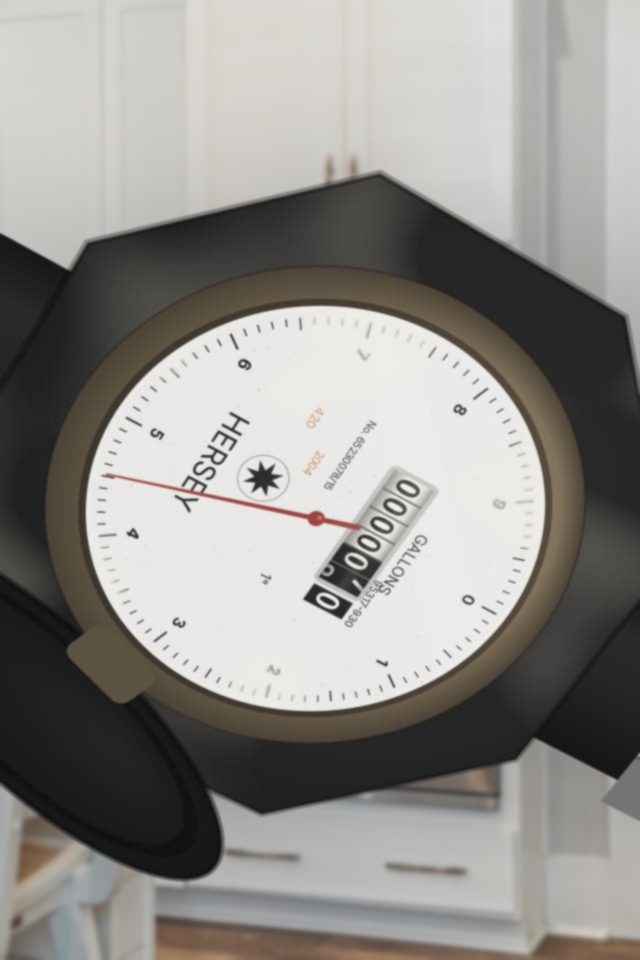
74.5 gal
